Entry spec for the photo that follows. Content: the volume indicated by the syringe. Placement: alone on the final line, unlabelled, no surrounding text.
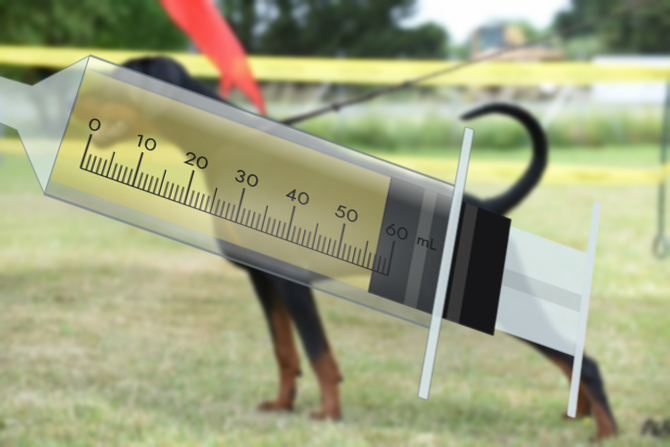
57 mL
